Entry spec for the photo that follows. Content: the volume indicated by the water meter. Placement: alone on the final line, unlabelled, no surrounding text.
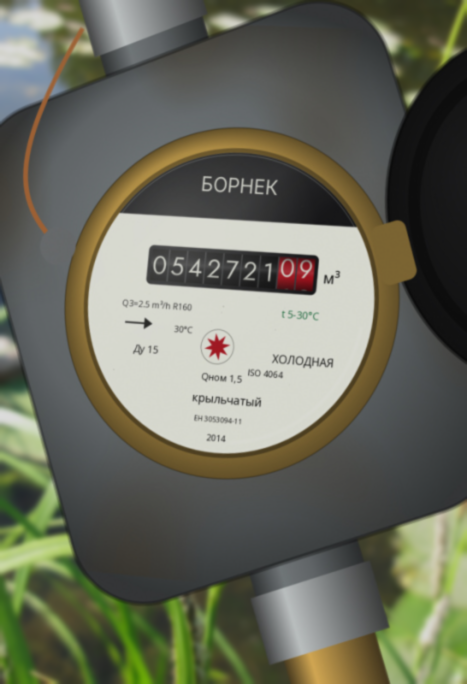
542721.09 m³
